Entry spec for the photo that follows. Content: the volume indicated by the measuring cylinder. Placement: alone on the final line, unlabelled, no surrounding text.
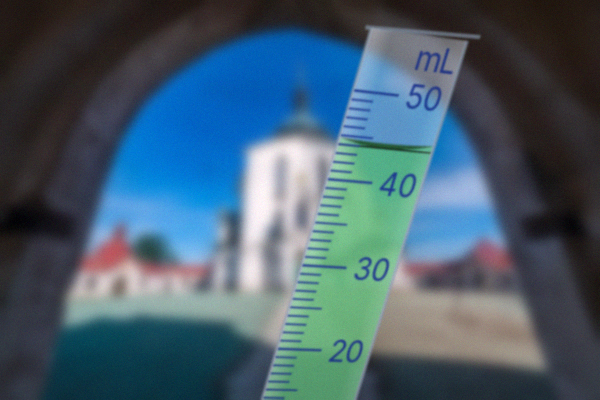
44 mL
